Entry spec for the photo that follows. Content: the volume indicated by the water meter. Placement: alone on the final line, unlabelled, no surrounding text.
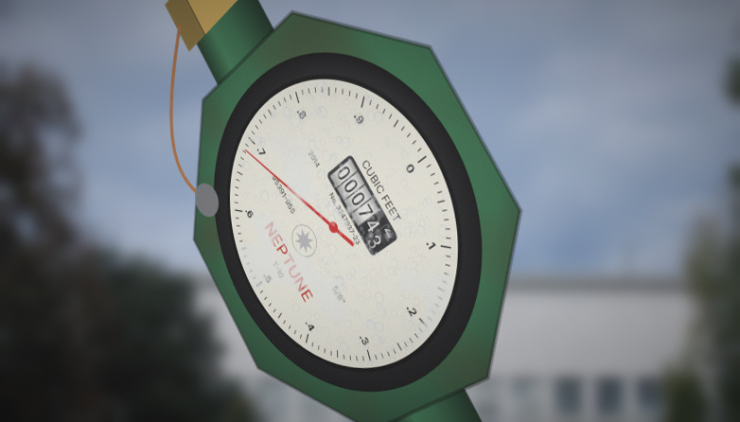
742.68 ft³
